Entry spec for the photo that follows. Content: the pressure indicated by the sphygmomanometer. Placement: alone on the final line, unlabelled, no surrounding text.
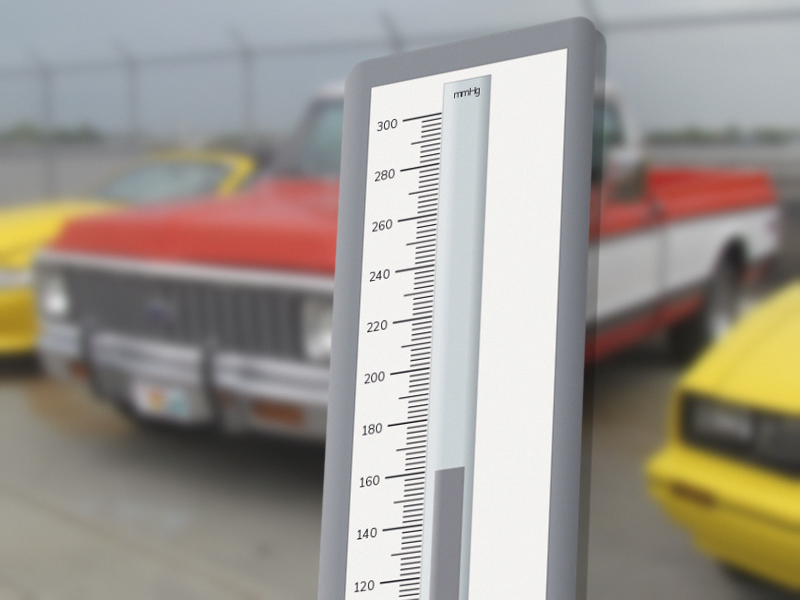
160 mmHg
